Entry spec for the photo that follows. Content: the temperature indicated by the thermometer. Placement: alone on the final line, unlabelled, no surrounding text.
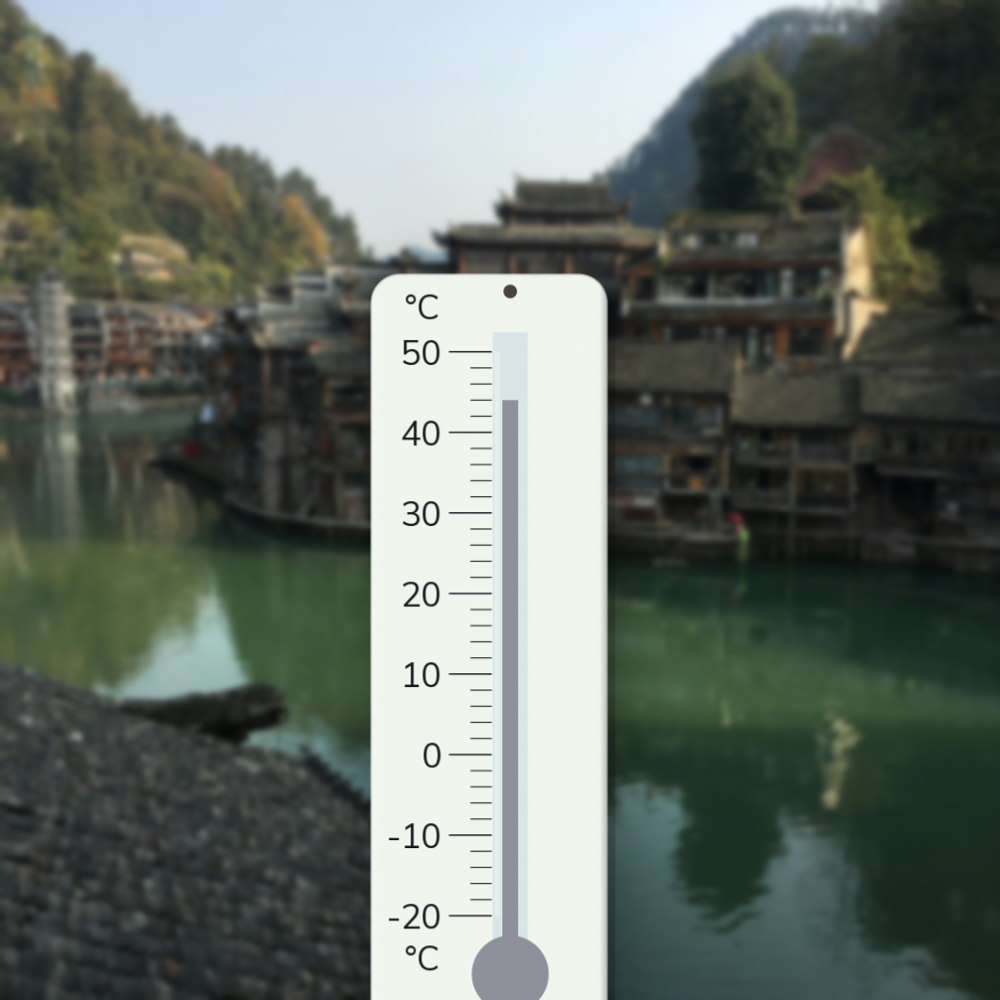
44 °C
